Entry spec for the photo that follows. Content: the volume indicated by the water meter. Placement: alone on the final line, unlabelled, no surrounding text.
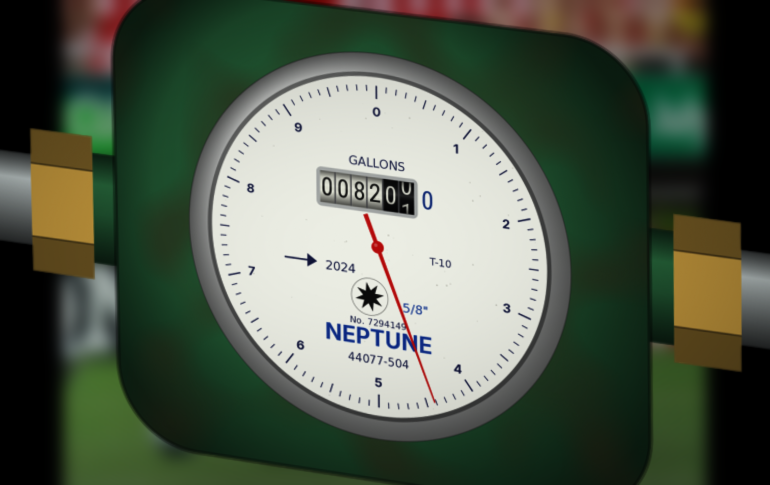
82004.4 gal
